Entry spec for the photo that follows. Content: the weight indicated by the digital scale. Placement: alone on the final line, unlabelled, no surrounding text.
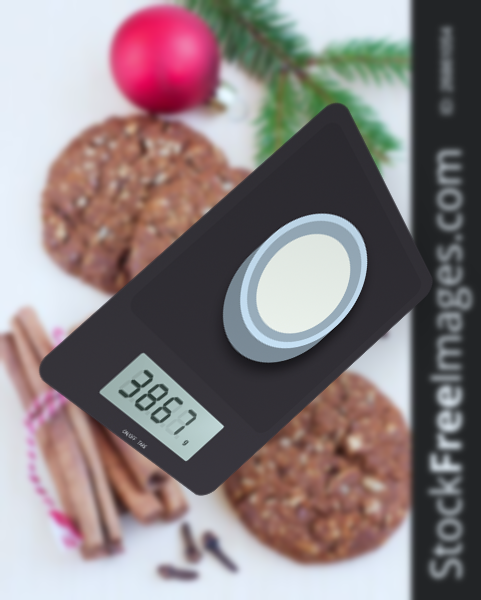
3867 g
